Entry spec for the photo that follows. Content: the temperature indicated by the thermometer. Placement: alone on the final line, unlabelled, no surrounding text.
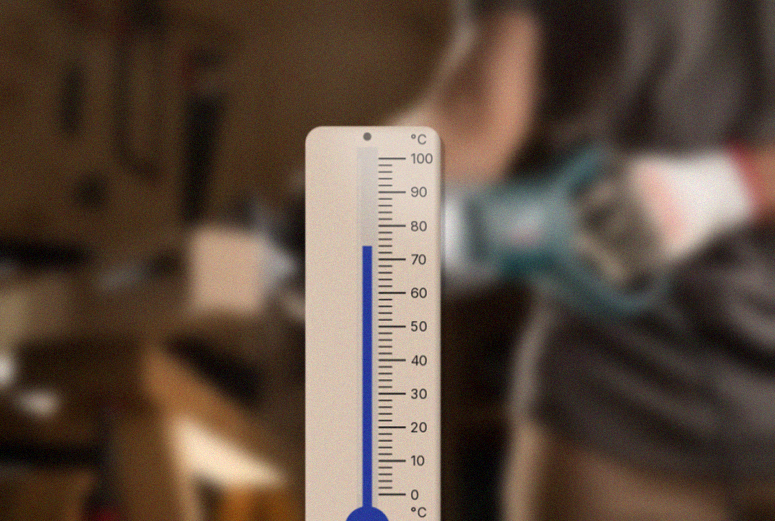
74 °C
